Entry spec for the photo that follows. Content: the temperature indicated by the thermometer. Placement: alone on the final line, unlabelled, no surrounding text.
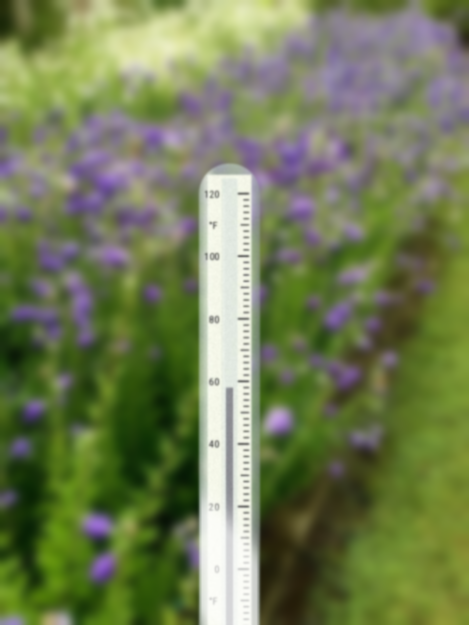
58 °F
